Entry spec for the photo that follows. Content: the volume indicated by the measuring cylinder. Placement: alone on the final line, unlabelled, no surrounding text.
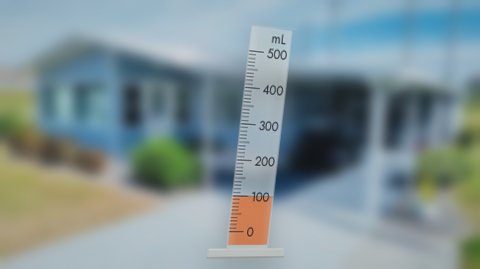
100 mL
